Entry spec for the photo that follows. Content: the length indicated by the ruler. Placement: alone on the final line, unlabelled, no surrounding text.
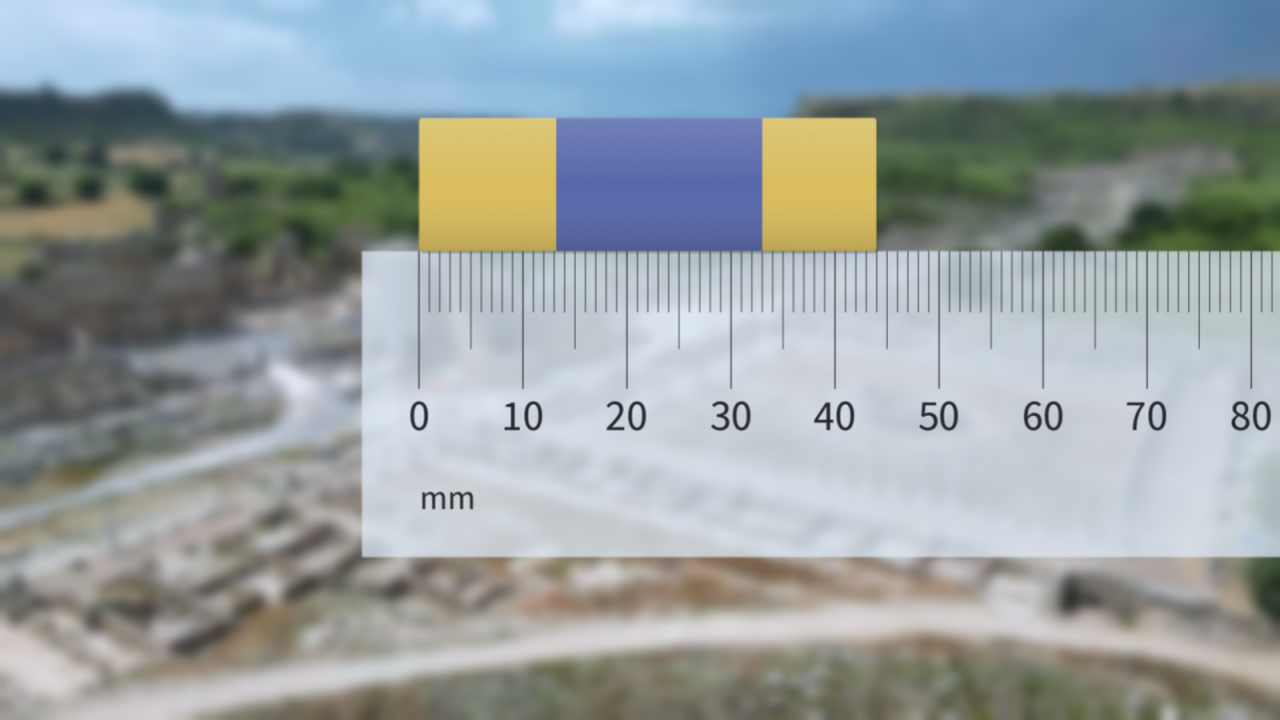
44 mm
